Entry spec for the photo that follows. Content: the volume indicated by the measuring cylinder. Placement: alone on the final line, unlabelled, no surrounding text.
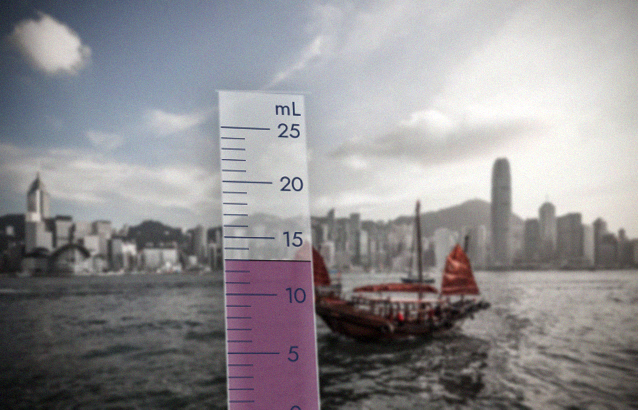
13 mL
